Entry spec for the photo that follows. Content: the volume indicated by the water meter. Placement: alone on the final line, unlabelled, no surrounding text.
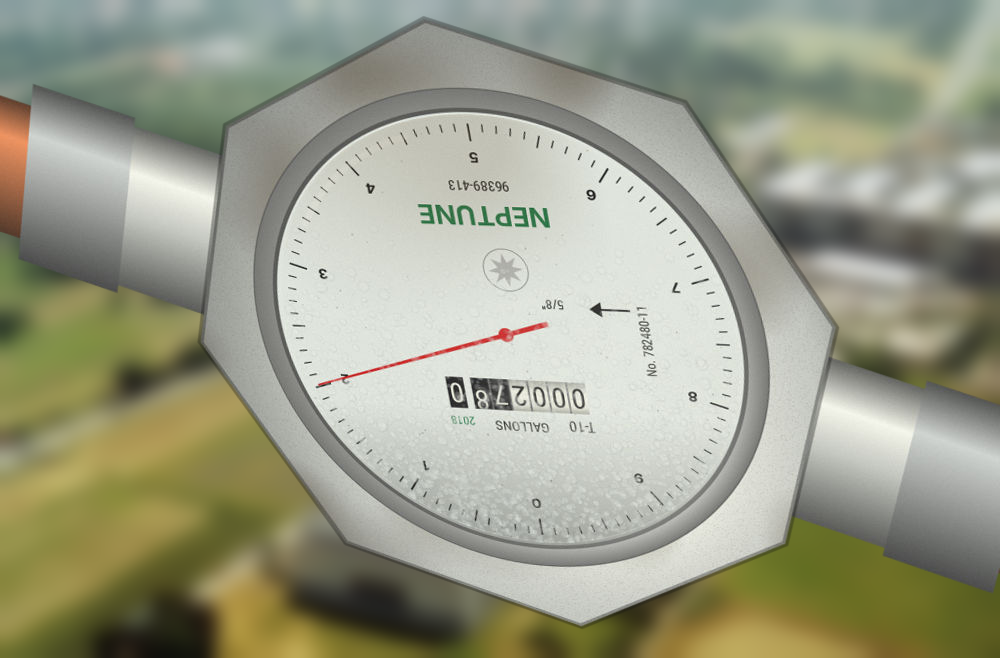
2782.0 gal
